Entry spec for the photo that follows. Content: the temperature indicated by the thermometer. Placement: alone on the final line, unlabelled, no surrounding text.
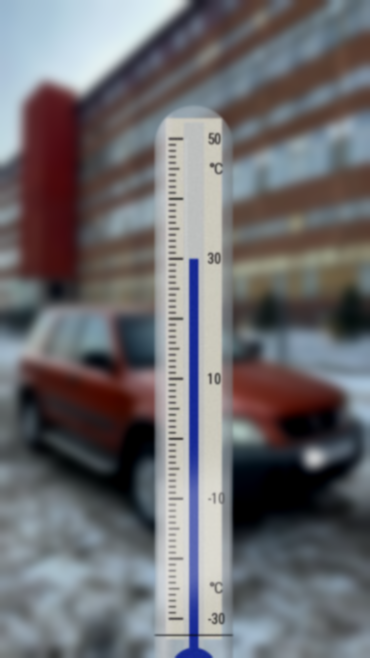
30 °C
